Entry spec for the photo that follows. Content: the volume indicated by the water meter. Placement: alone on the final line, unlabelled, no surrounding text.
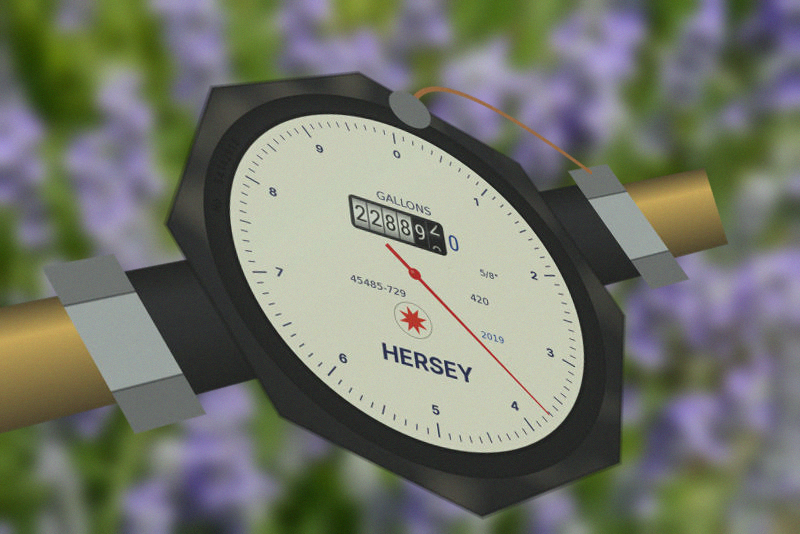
2288923.7 gal
